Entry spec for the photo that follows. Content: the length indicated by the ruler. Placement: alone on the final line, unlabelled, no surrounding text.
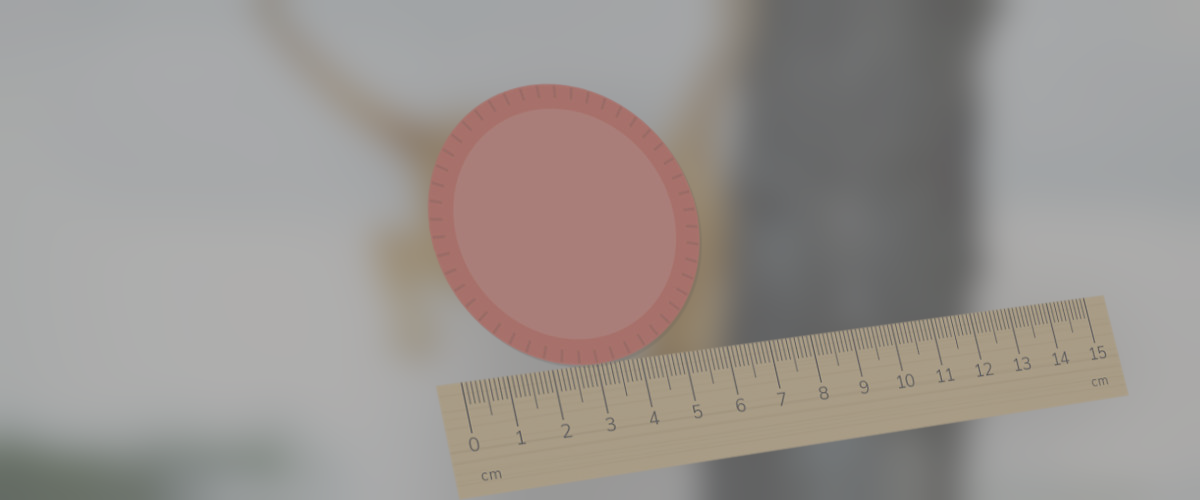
6 cm
